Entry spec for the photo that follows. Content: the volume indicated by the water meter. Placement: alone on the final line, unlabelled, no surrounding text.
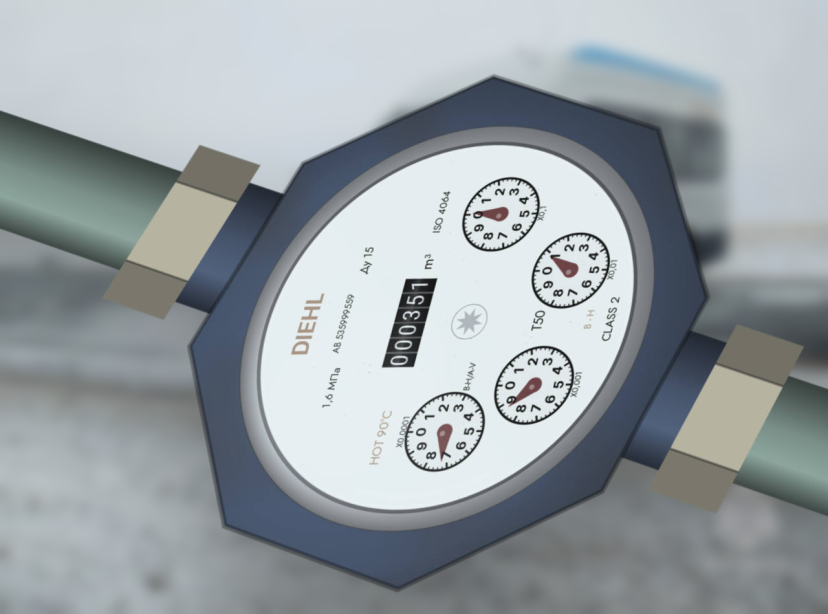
351.0087 m³
